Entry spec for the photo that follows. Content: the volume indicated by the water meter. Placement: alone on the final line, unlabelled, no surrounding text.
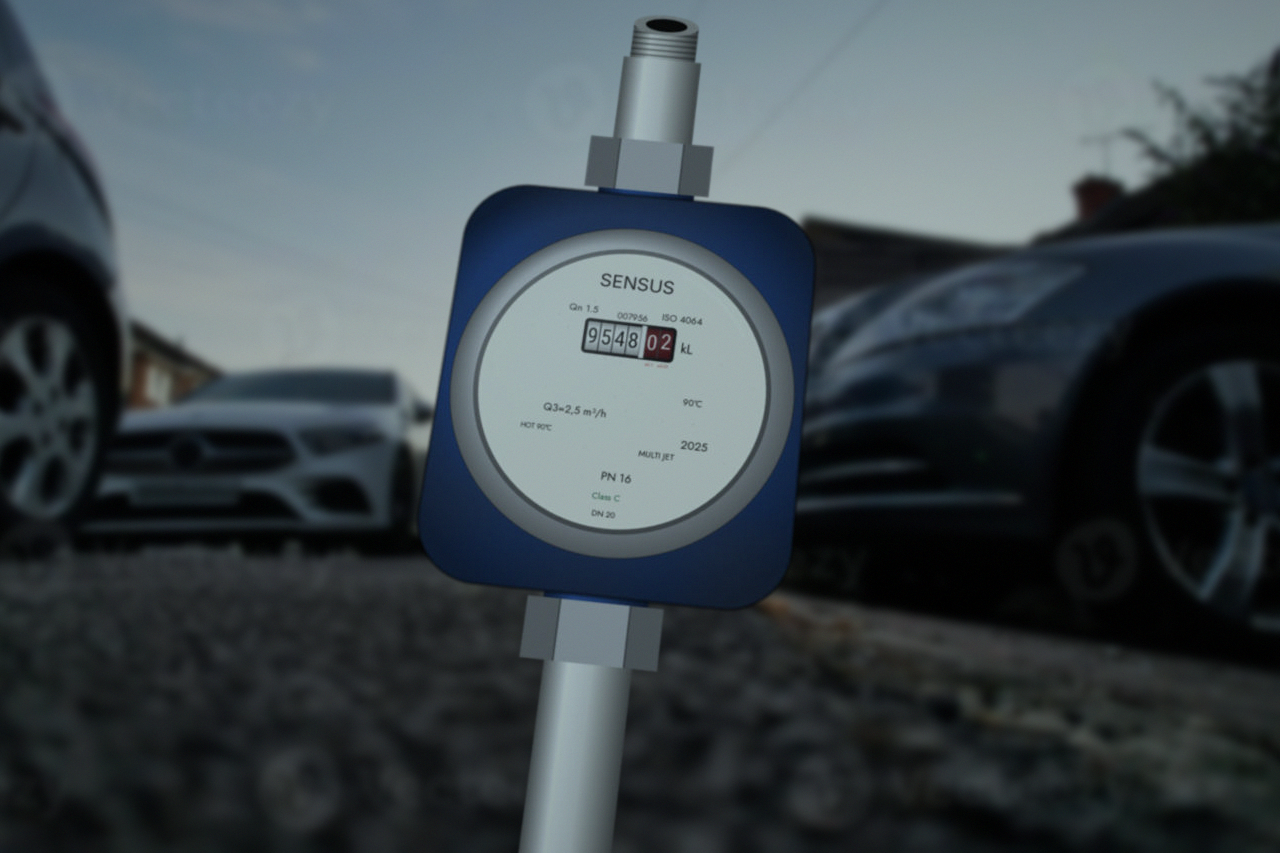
9548.02 kL
